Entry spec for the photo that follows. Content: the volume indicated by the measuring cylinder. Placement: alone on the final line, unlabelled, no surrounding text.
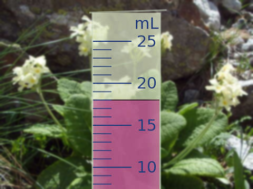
18 mL
